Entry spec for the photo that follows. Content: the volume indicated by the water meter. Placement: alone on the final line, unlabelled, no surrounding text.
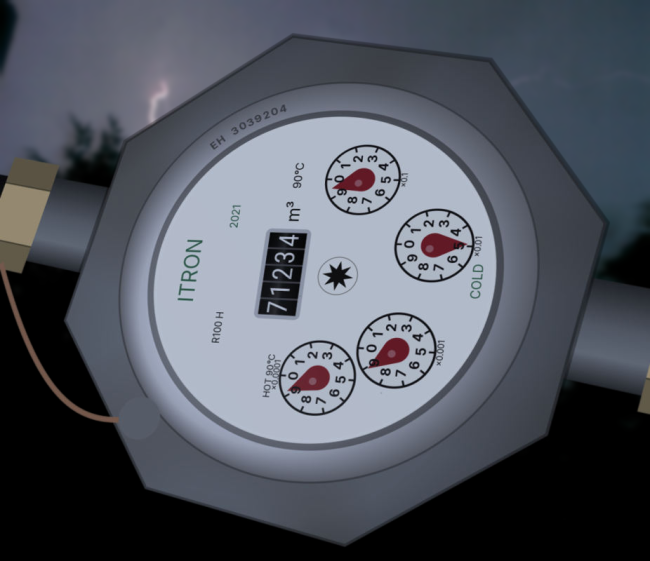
71233.9489 m³
